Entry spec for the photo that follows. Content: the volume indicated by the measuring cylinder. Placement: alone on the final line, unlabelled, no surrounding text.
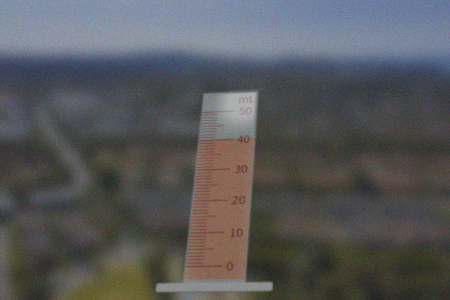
40 mL
